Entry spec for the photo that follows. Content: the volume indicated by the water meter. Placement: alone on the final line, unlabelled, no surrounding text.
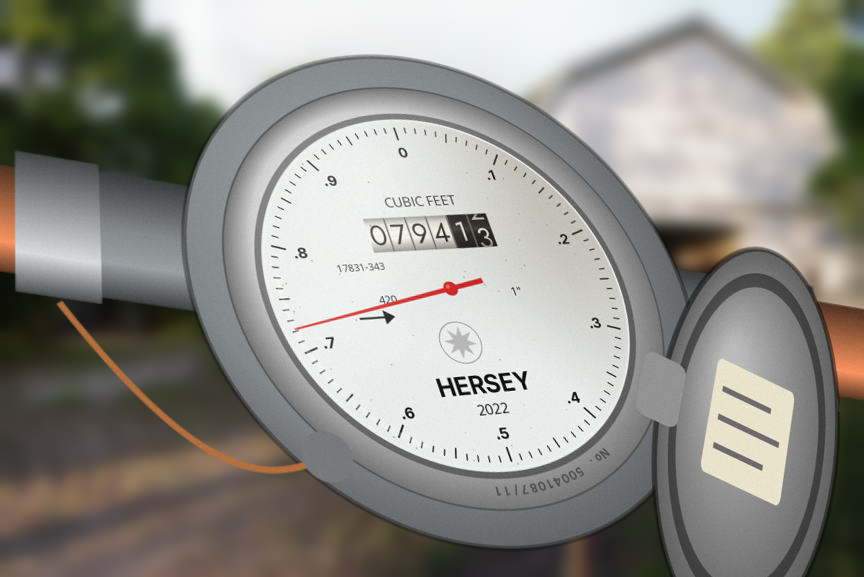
79412.72 ft³
